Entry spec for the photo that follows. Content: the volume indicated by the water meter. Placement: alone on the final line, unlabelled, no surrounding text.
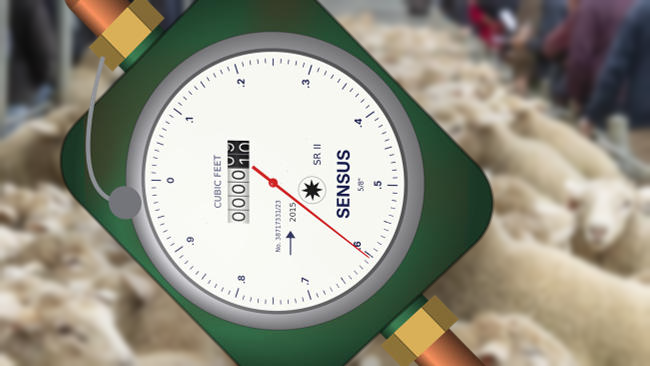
9.60 ft³
